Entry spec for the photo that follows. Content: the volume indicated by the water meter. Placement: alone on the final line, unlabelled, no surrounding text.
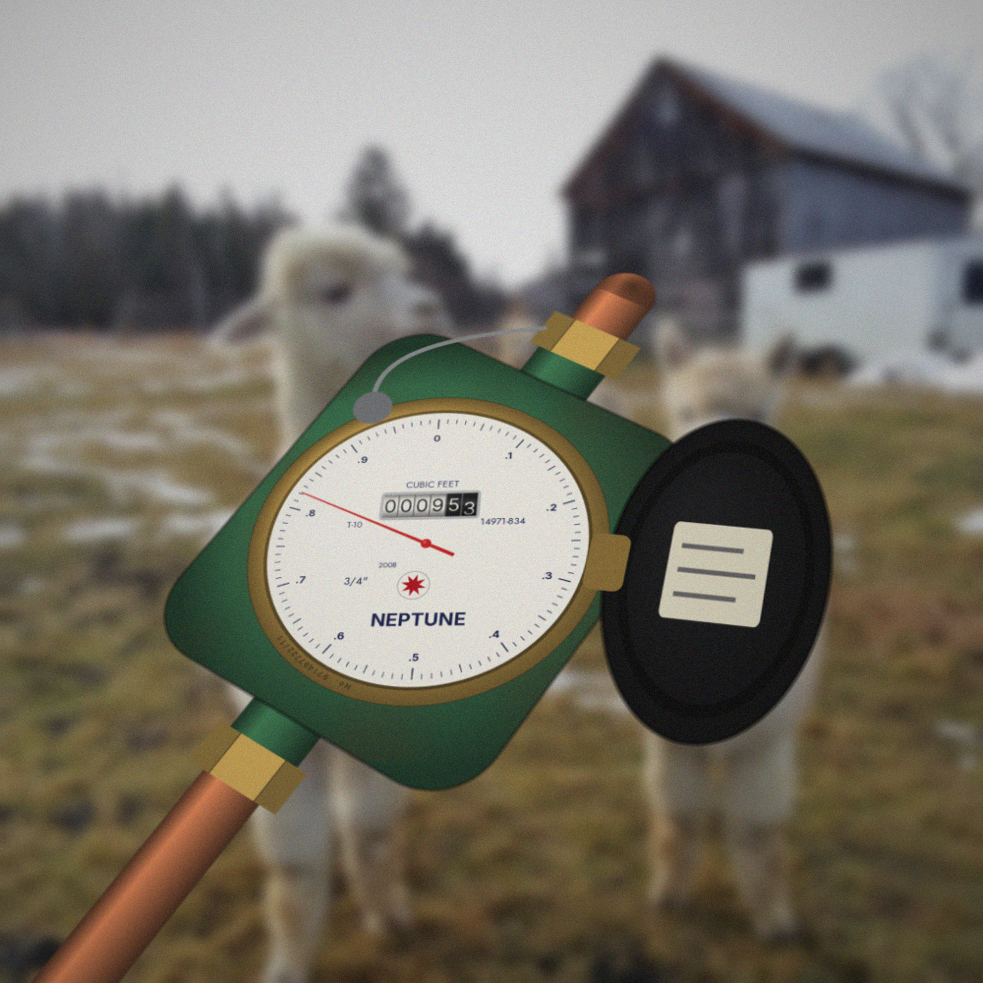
952.82 ft³
